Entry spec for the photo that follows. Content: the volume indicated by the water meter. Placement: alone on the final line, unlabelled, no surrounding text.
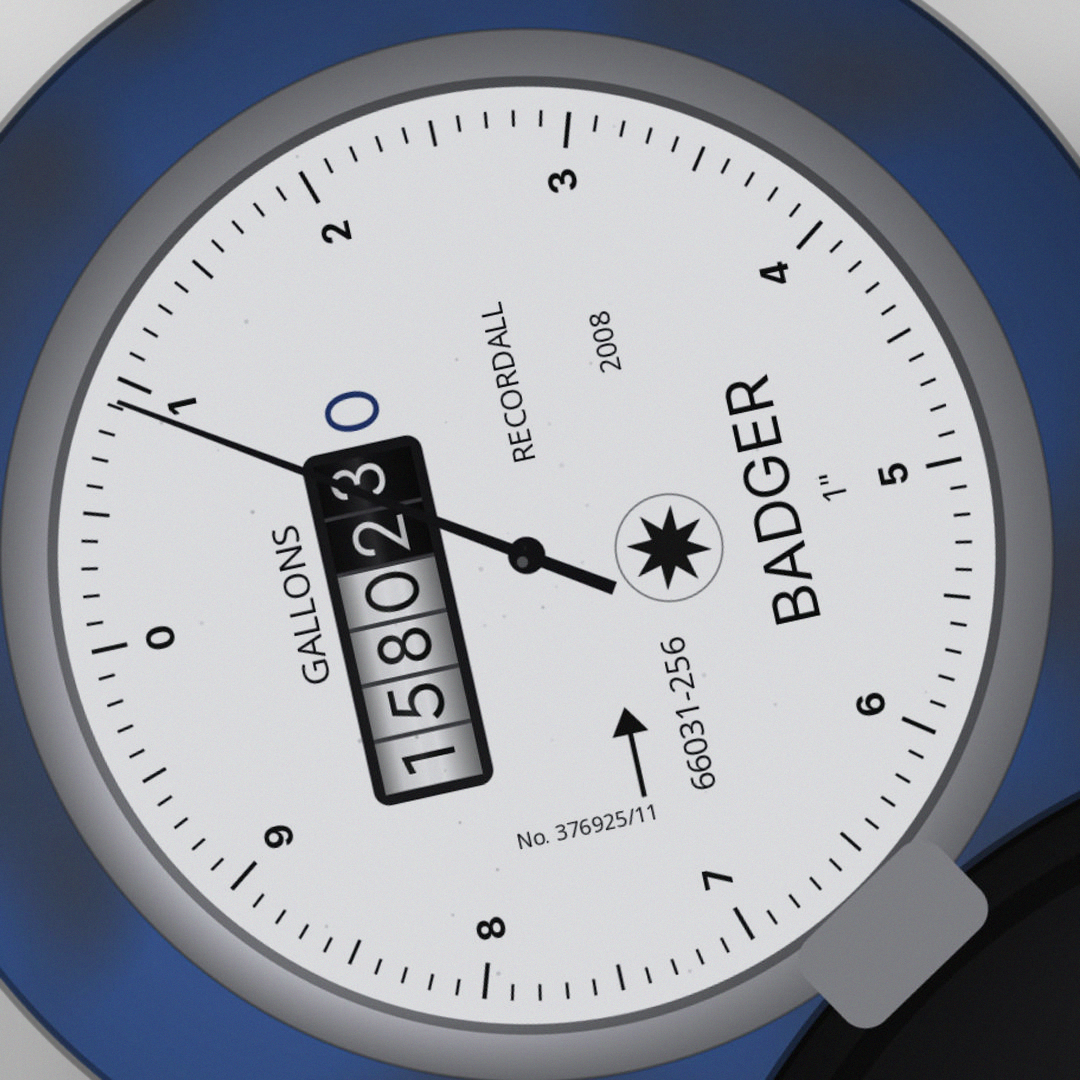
1580230.9 gal
